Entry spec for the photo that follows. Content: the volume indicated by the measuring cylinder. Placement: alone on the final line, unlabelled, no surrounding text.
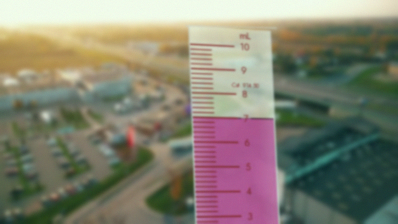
7 mL
